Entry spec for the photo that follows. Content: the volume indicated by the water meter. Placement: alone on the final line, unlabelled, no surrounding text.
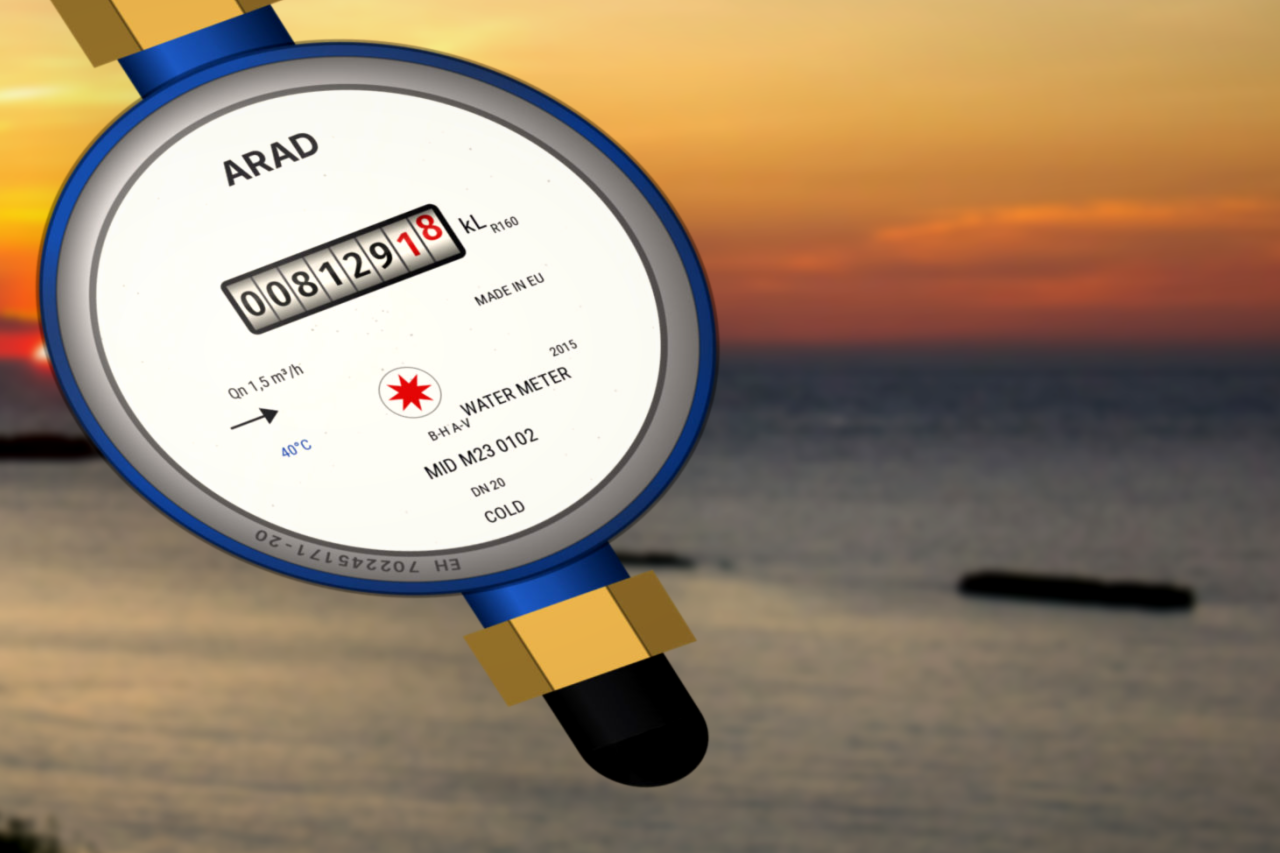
8129.18 kL
